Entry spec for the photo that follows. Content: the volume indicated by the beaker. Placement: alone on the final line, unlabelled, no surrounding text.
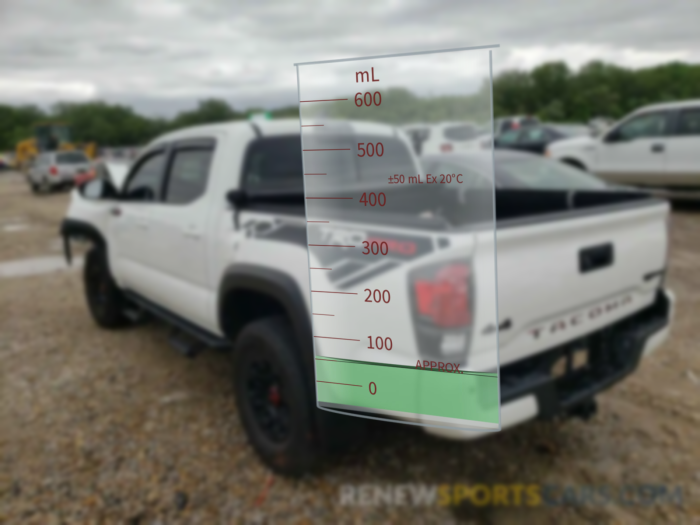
50 mL
